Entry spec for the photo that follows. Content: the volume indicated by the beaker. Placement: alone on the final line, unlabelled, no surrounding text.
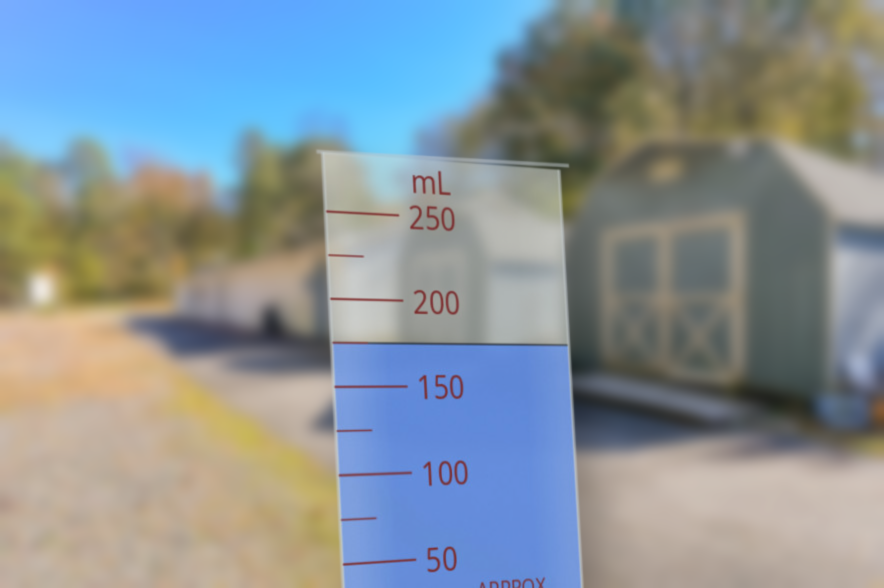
175 mL
